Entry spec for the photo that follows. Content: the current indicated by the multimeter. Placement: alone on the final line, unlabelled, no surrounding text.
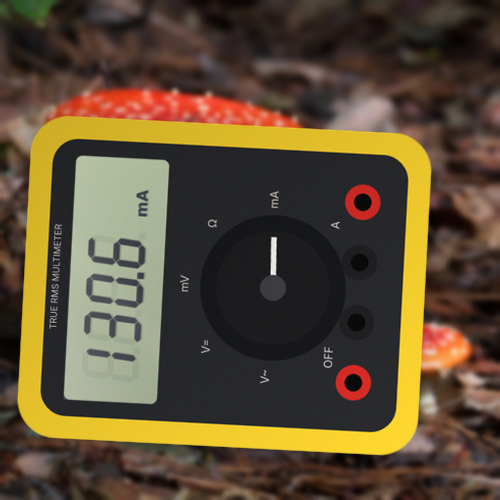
130.6 mA
